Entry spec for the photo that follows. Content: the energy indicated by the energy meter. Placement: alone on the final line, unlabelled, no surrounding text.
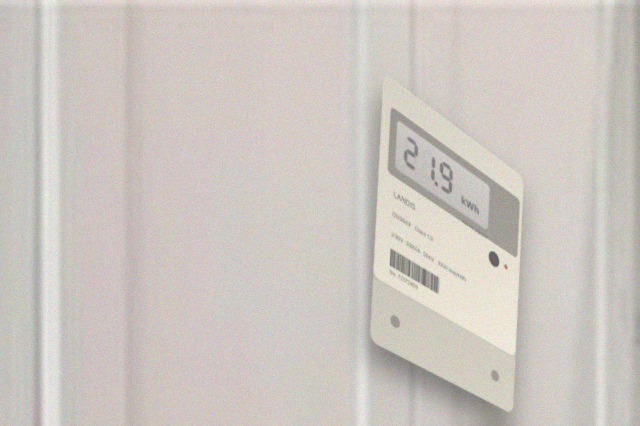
21.9 kWh
